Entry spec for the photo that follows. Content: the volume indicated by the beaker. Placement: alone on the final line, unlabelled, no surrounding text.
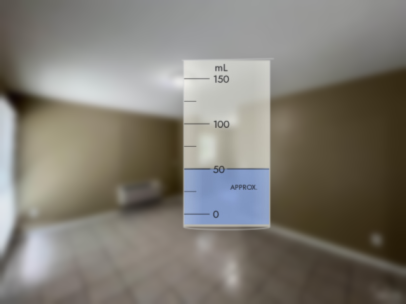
50 mL
